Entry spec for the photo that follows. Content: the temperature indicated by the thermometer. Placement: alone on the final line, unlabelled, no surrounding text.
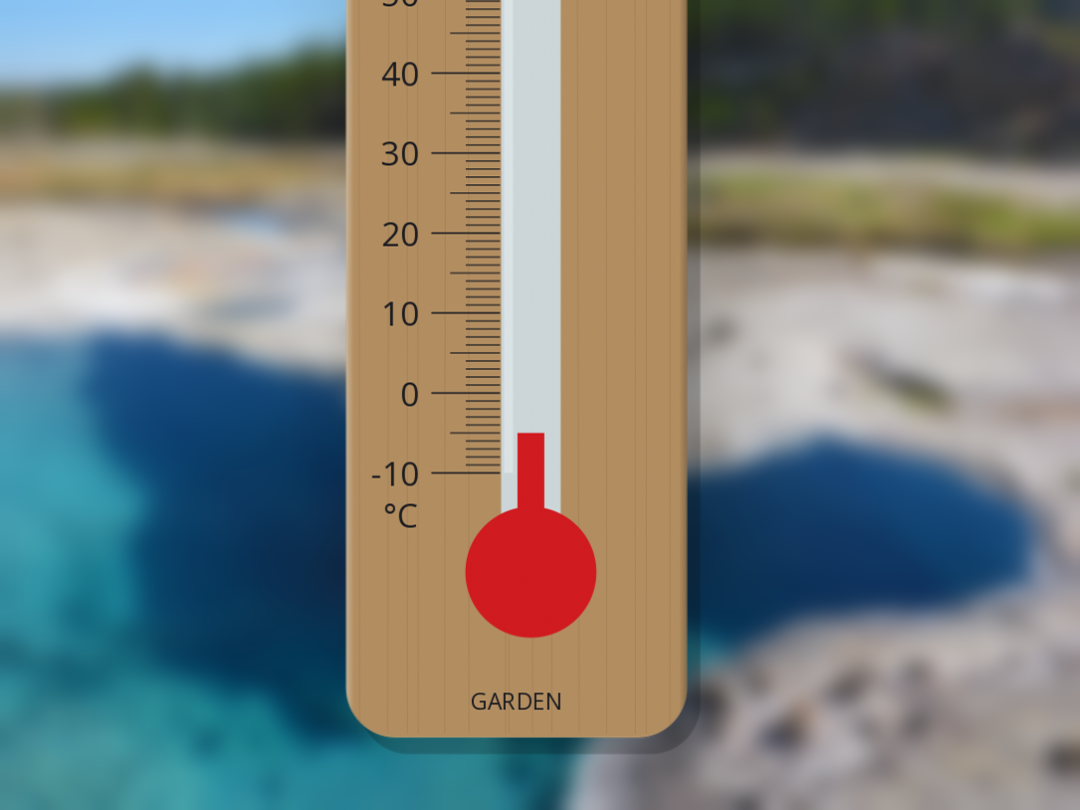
-5 °C
